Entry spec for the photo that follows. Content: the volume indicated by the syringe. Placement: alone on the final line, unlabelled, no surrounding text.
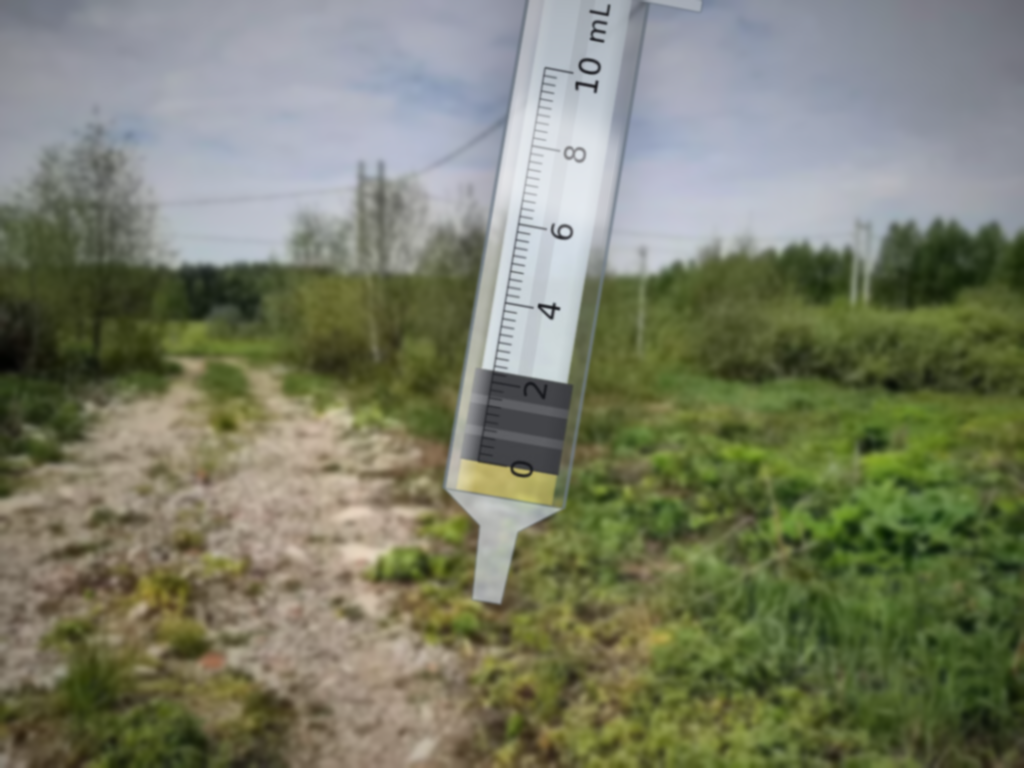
0 mL
